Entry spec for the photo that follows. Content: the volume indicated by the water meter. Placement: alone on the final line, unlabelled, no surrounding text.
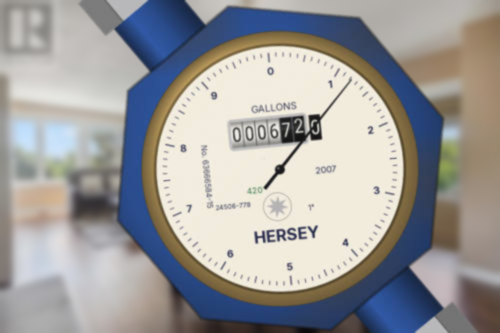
6721.2 gal
